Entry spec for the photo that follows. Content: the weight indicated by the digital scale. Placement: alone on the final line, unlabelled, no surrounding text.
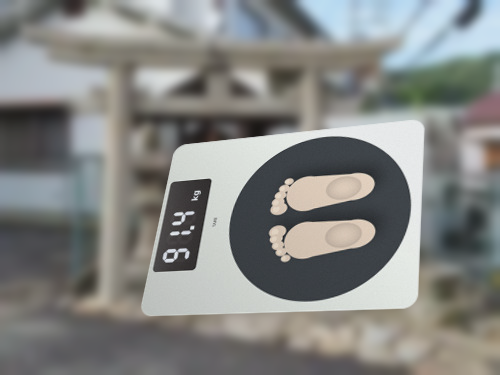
91.4 kg
